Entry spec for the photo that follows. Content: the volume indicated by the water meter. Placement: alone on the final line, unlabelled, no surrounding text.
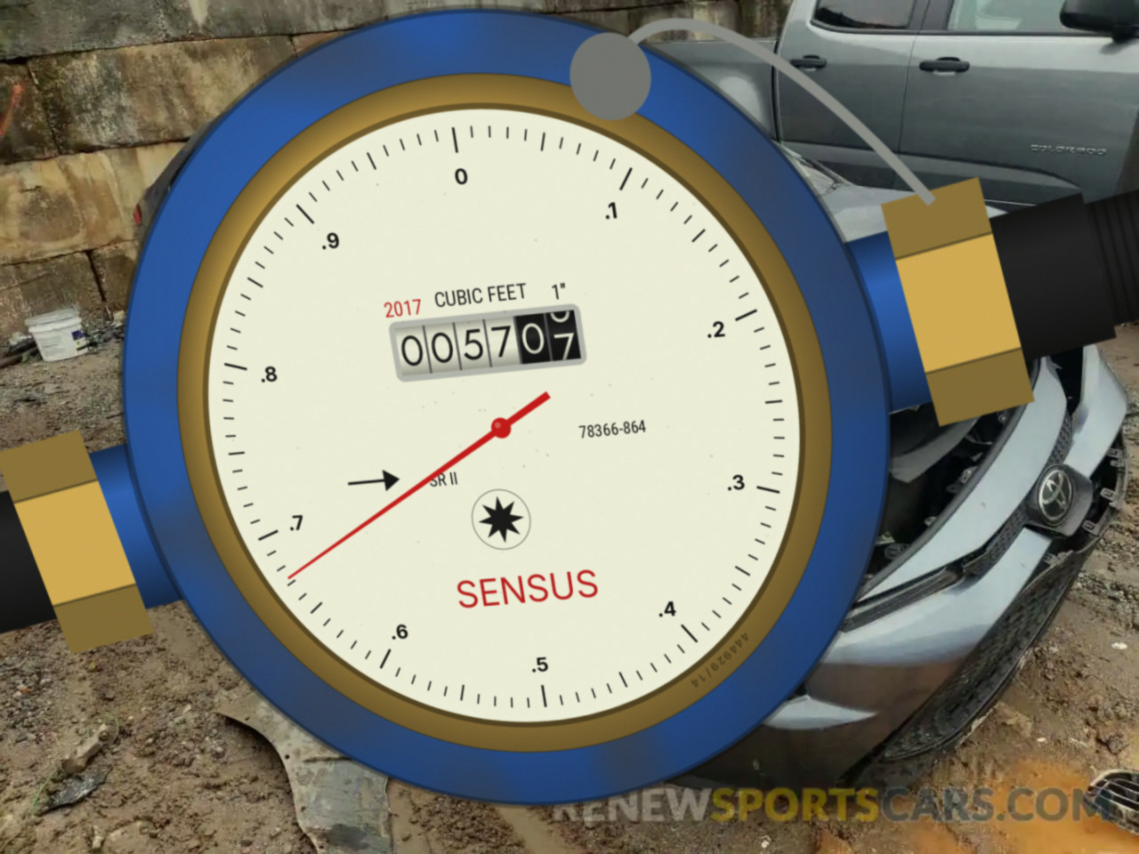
5706.67 ft³
